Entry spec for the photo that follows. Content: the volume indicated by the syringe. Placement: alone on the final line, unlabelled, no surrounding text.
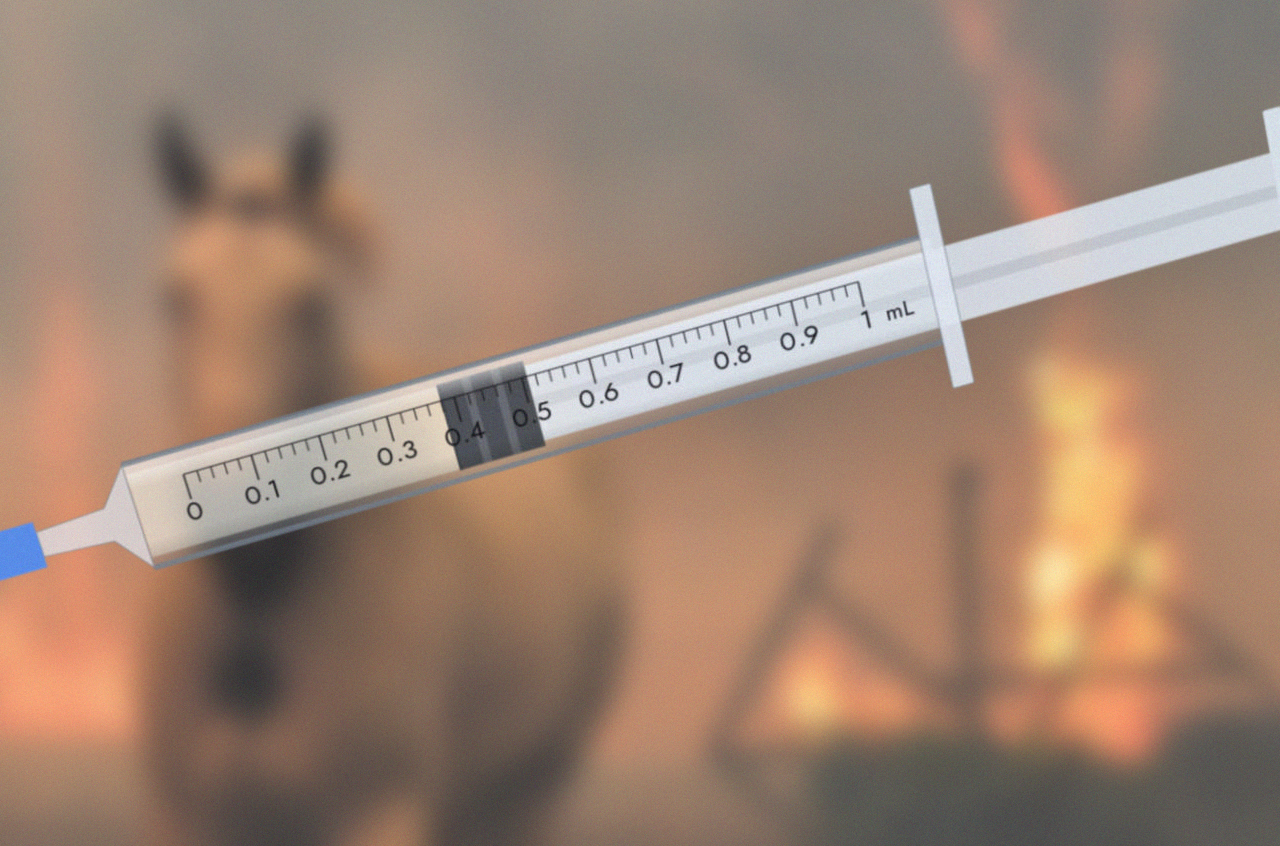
0.38 mL
